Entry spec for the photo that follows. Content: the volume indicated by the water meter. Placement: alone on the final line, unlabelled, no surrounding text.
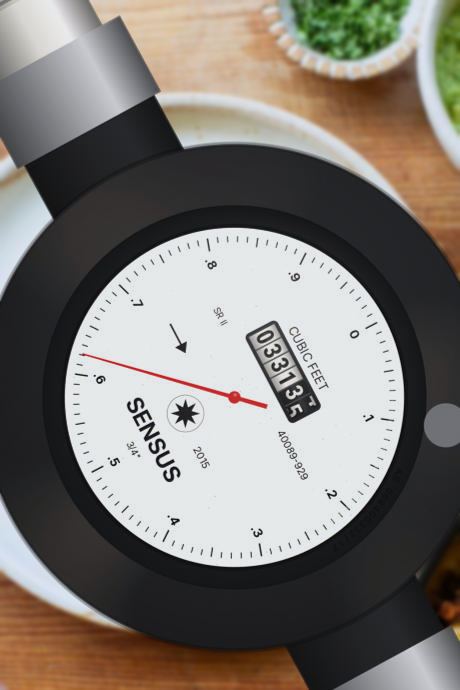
33134.62 ft³
